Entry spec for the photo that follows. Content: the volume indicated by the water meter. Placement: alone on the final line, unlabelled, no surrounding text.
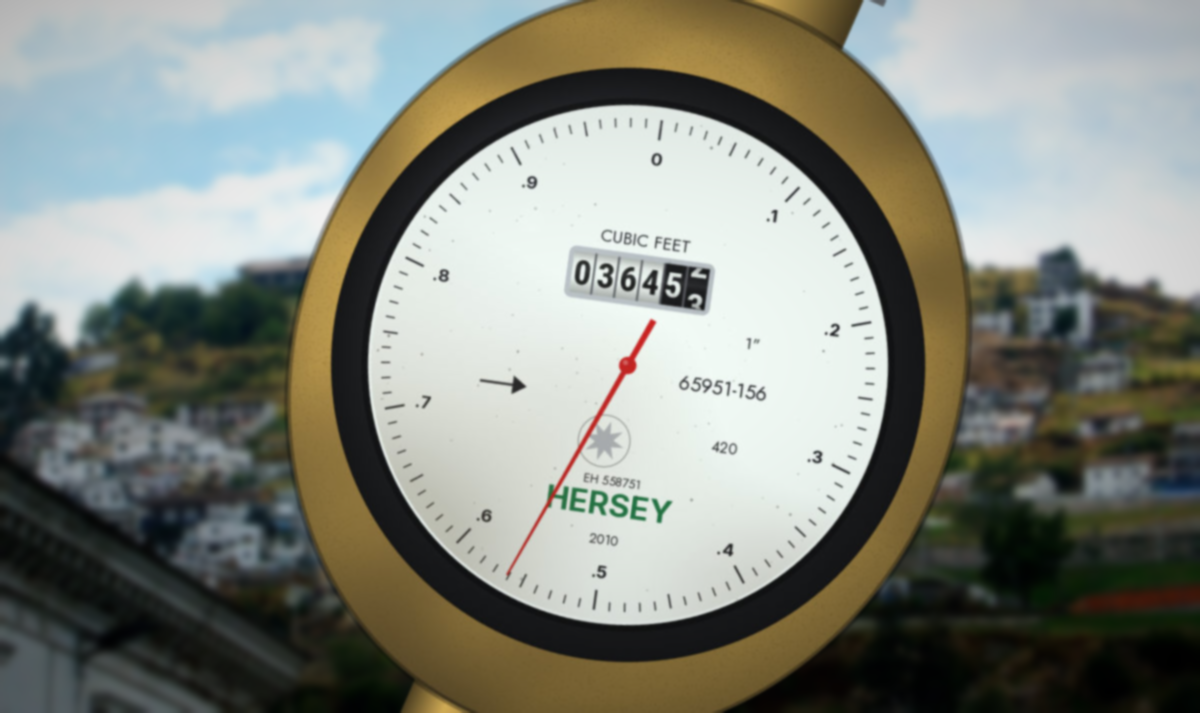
36452.56 ft³
